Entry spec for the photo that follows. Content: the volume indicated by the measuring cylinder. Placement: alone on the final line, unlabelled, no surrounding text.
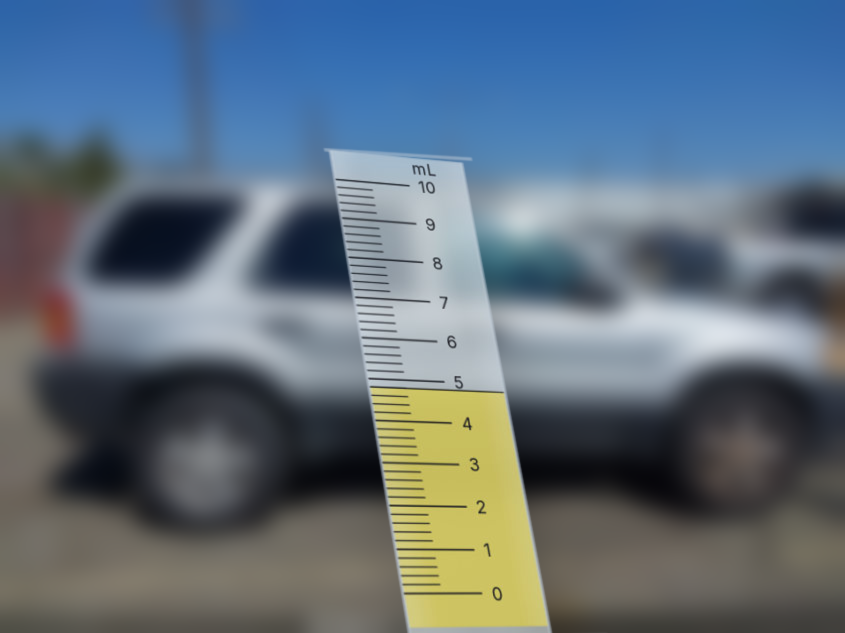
4.8 mL
